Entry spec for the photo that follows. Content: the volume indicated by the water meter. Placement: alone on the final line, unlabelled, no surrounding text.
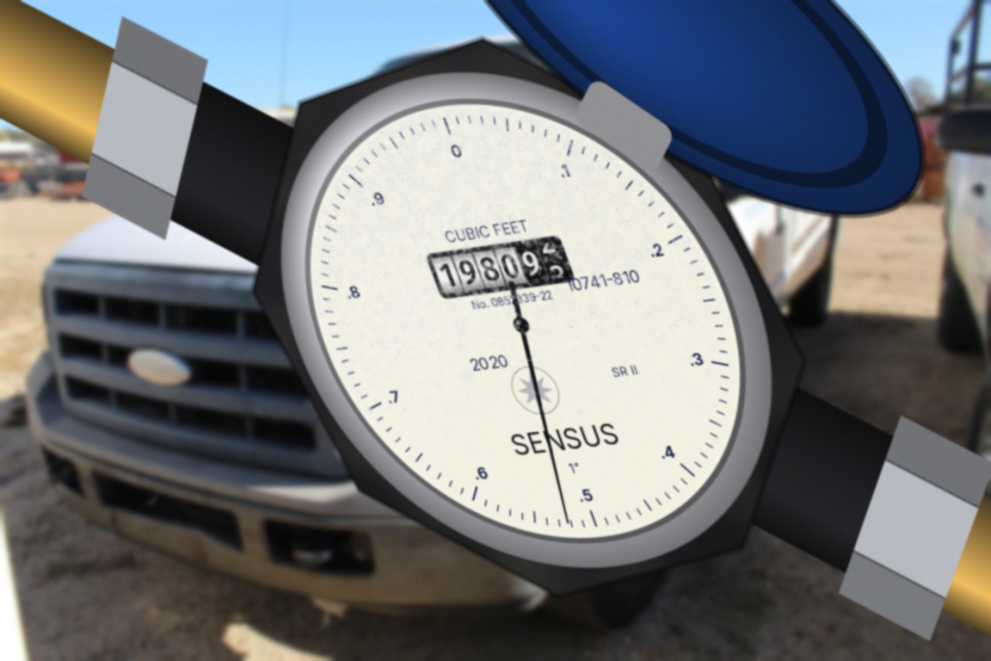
198092.52 ft³
